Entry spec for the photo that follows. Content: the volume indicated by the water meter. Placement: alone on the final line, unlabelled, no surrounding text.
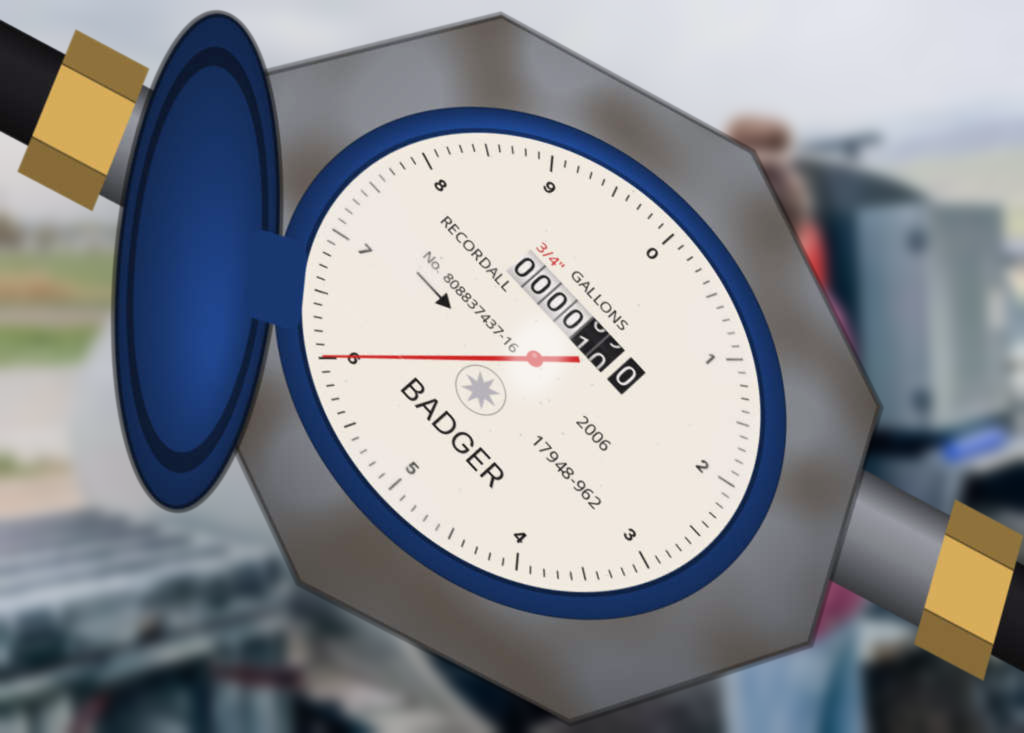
96.0 gal
